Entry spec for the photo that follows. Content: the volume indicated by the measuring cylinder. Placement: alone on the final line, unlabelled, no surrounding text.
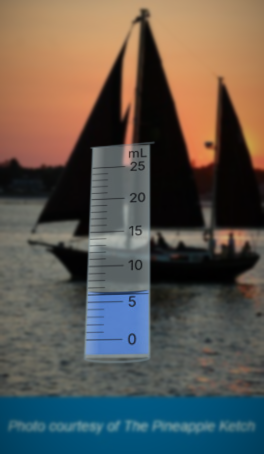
6 mL
